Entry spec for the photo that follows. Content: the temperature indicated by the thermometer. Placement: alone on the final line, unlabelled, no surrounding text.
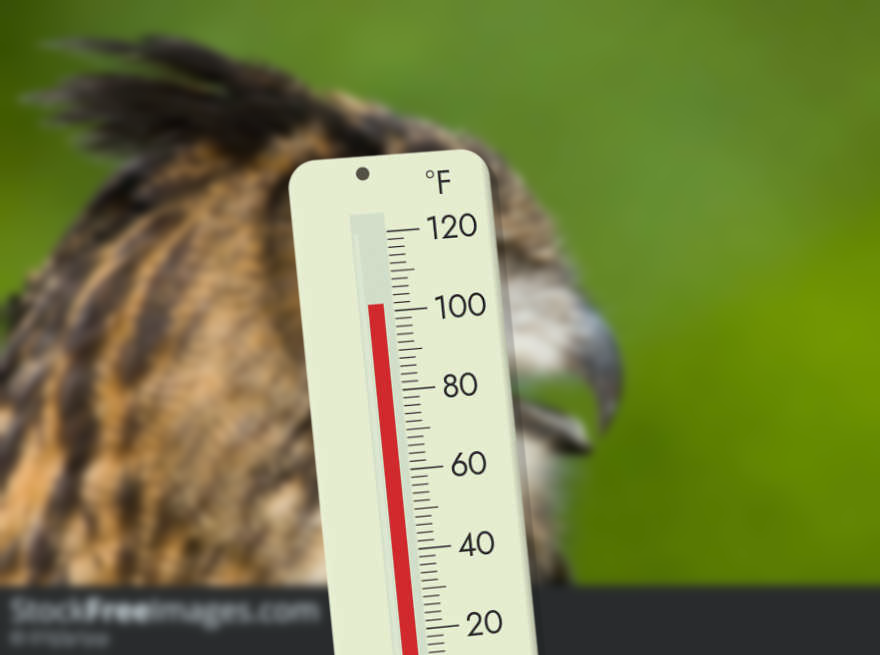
102 °F
